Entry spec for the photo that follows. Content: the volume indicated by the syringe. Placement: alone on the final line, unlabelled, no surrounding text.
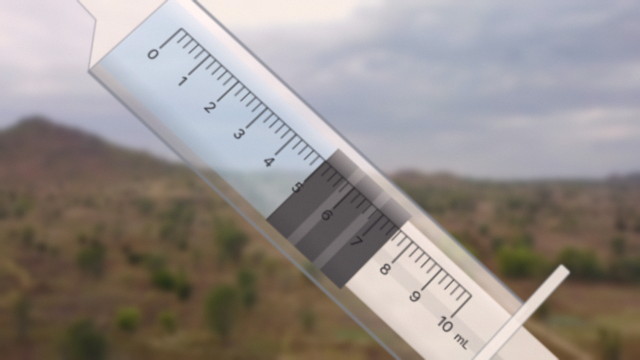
5 mL
